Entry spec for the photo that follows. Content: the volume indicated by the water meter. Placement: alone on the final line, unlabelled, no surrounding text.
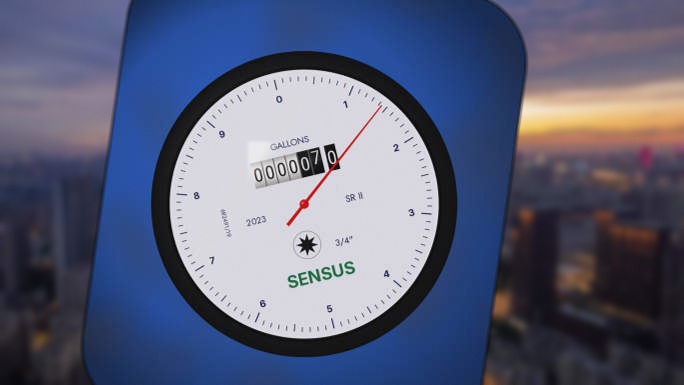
71.4 gal
